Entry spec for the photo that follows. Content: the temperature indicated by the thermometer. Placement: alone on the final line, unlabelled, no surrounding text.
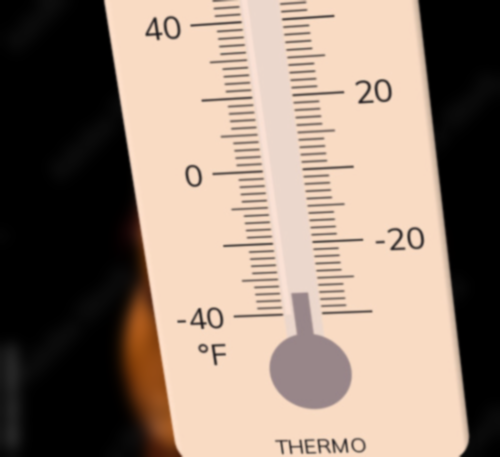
-34 °F
